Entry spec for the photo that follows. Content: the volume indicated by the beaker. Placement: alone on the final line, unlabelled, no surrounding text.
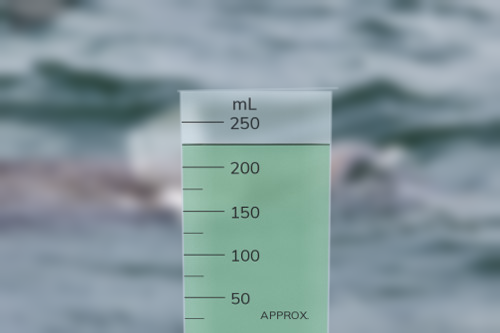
225 mL
